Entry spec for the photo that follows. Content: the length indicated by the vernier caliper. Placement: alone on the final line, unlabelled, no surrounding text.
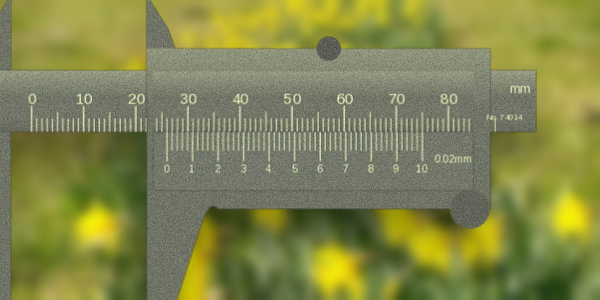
26.0 mm
